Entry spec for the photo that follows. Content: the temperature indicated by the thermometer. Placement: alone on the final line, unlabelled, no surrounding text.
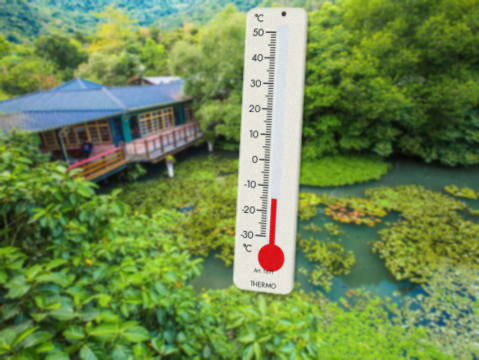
-15 °C
